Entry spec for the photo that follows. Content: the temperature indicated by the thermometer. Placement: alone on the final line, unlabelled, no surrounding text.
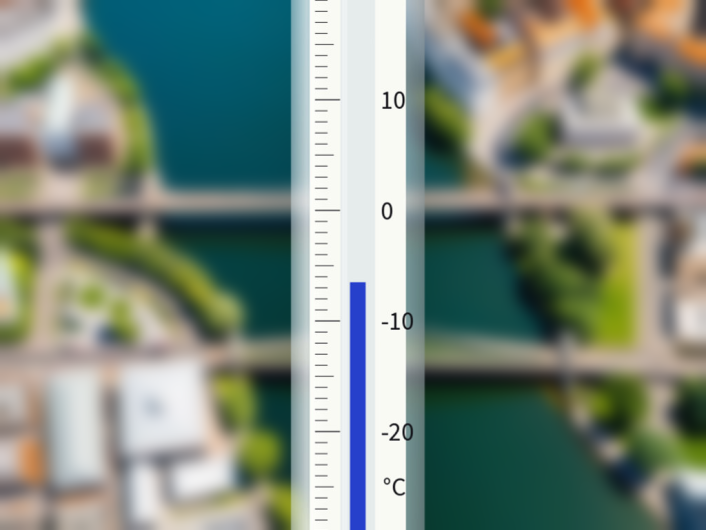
-6.5 °C
